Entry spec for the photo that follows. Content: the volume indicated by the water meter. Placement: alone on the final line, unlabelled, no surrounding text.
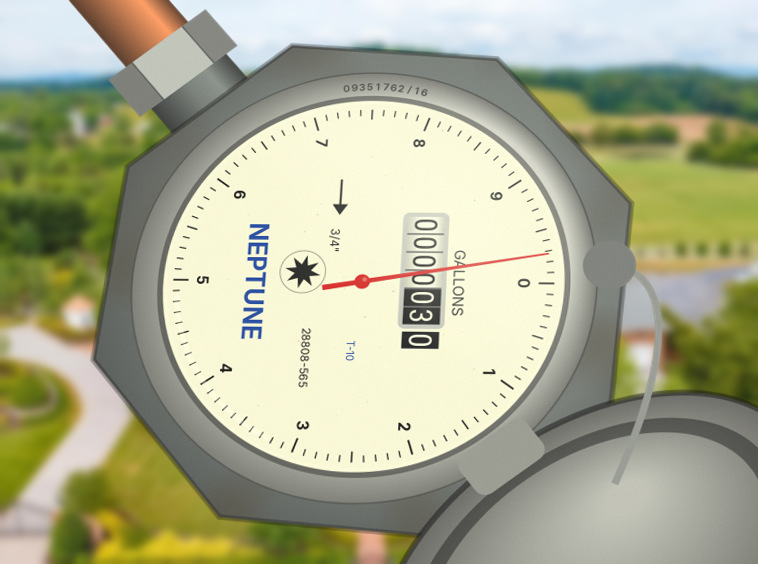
29.7 gal
